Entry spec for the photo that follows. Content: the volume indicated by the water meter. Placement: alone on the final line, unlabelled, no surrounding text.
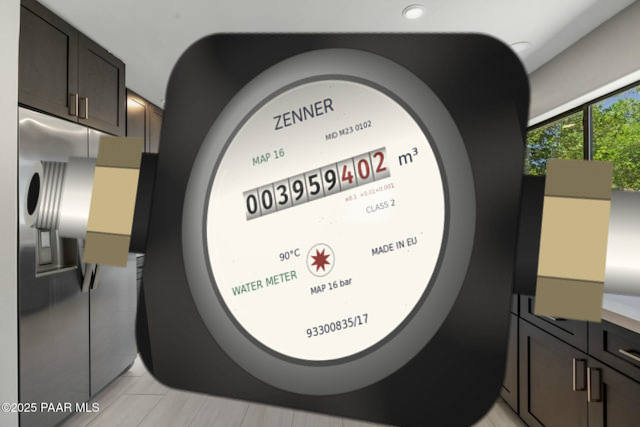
3959.402 m³
